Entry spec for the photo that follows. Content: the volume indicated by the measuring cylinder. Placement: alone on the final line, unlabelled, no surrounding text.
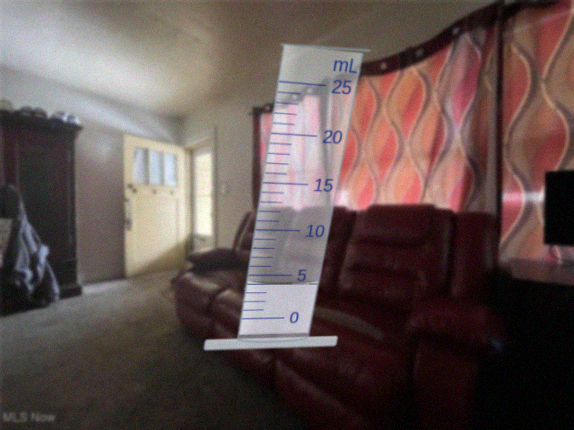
4 mL
